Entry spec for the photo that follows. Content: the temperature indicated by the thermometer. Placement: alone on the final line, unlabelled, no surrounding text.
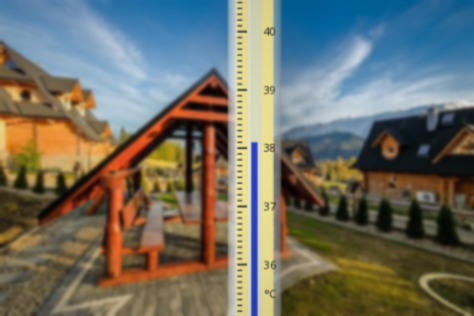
38.1 °C
